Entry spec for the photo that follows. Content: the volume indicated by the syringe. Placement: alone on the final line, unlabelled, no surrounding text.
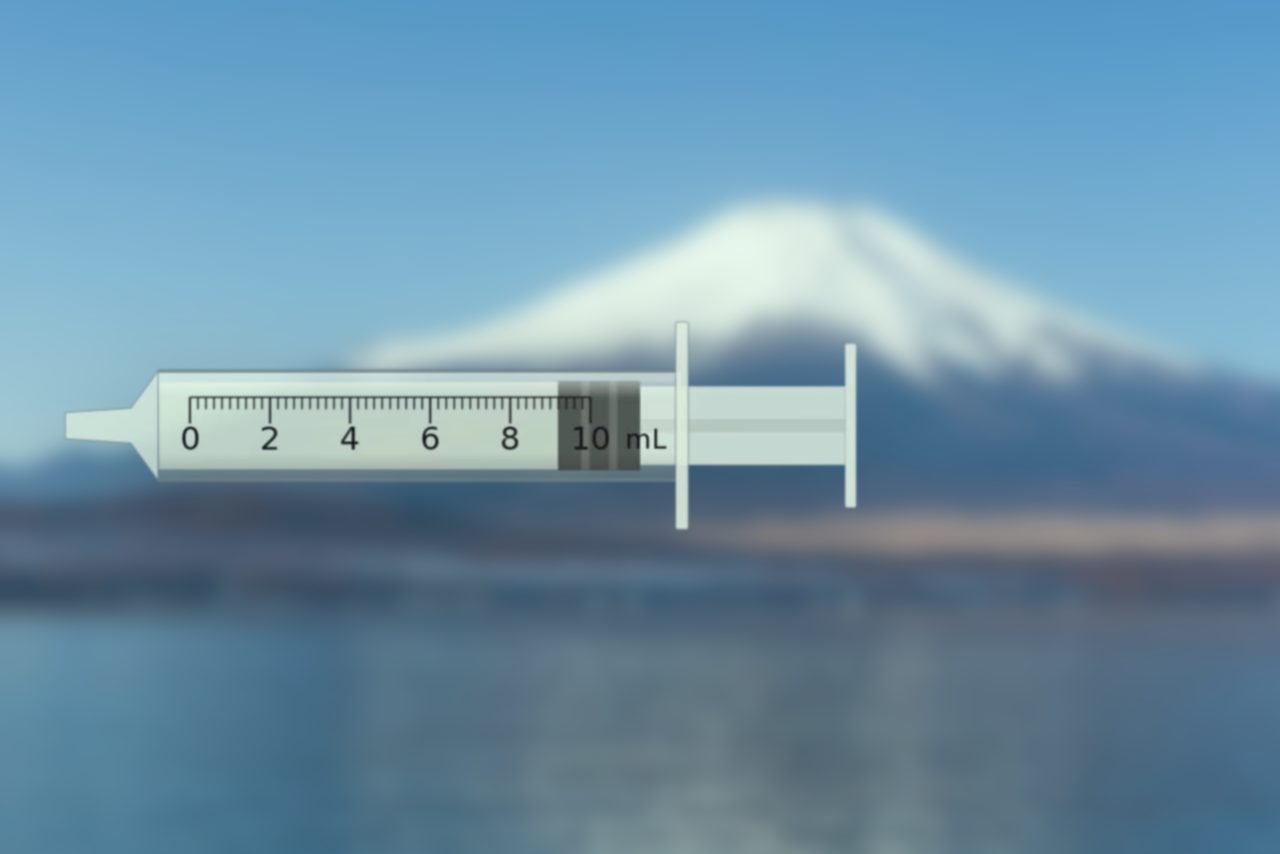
9.2 mL
